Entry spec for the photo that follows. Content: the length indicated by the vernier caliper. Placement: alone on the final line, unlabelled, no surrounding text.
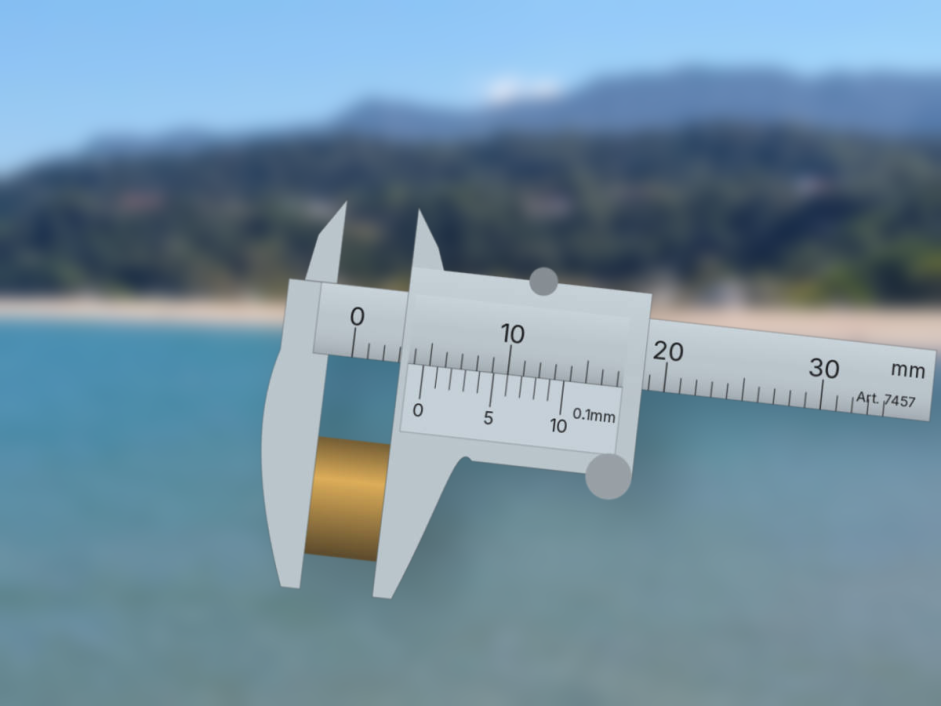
4.6 mm
